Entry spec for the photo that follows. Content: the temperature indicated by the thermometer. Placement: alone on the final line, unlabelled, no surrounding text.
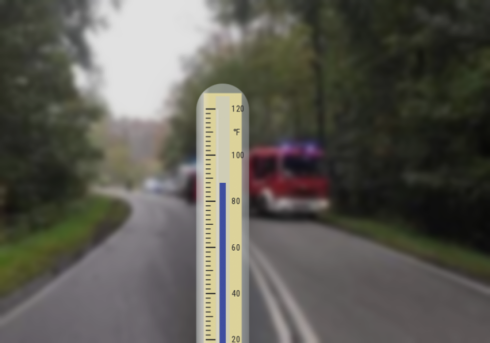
88 °F
